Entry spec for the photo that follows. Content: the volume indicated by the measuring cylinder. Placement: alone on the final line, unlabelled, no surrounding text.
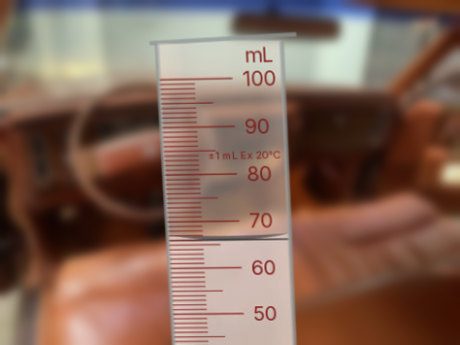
66 mL
